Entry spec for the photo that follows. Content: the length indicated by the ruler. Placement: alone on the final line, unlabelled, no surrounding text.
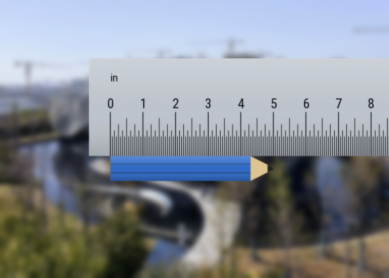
5 in
